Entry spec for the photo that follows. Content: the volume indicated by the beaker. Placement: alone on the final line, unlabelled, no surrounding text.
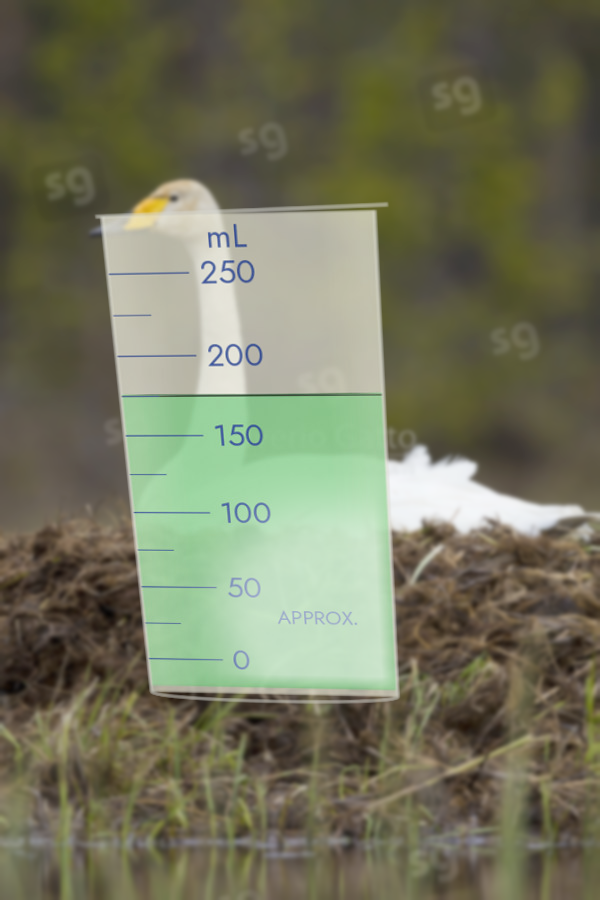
175 mL
